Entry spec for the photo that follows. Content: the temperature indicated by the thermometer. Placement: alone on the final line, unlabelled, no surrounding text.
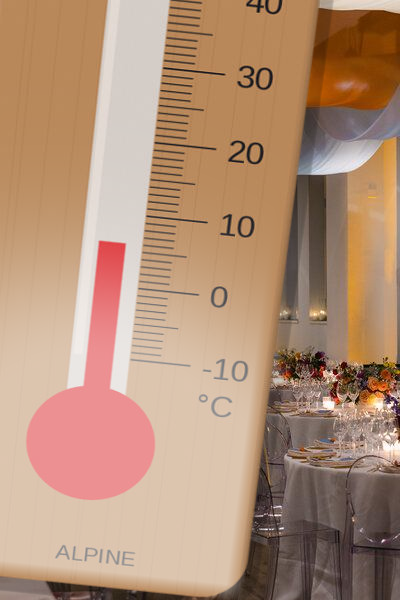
6 °C
